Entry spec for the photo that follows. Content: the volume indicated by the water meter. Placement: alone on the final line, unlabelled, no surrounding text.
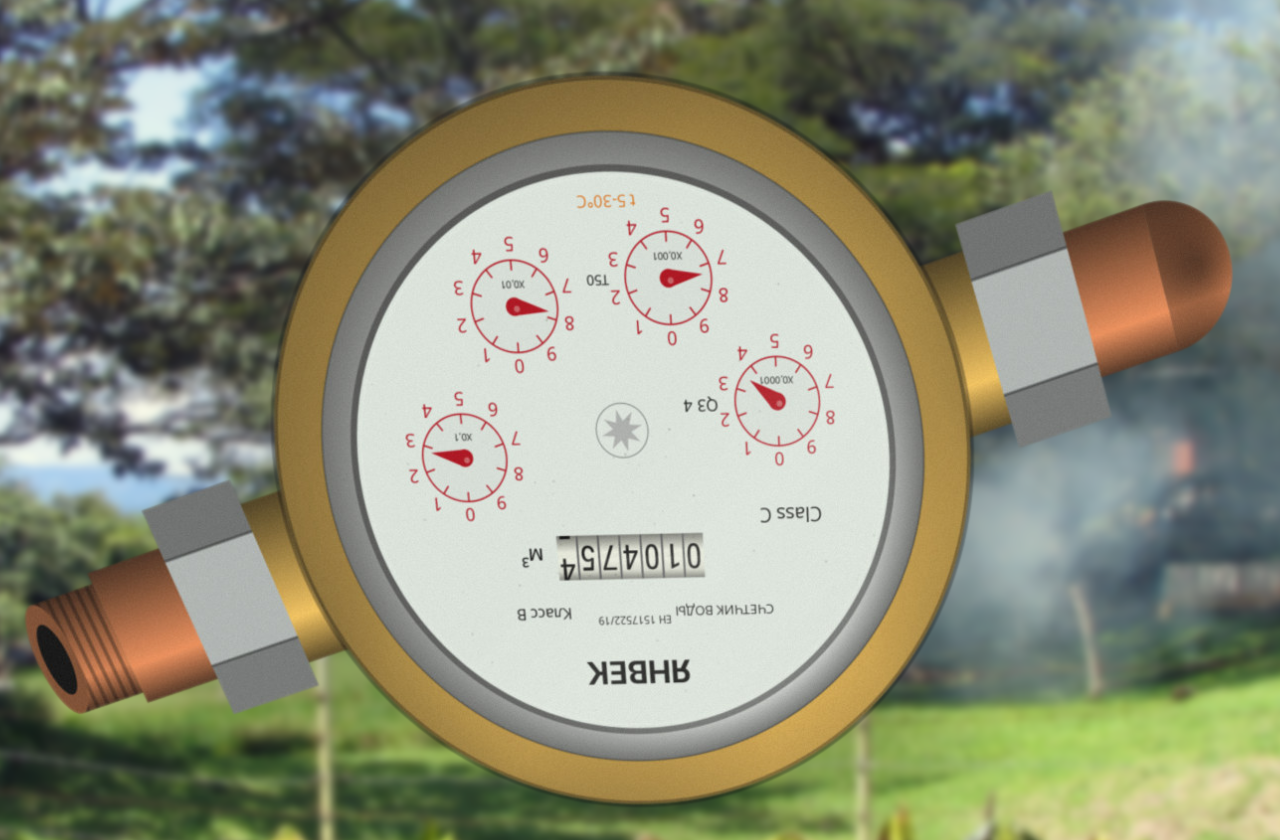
104754.2773 m³
